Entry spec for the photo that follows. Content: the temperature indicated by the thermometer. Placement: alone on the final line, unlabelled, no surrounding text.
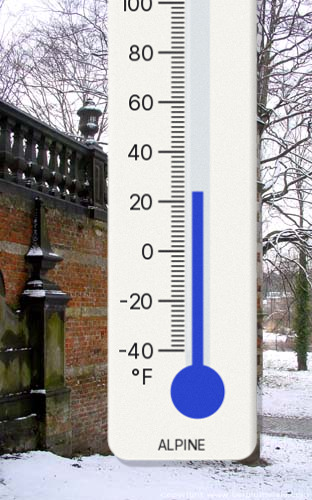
24 °F
